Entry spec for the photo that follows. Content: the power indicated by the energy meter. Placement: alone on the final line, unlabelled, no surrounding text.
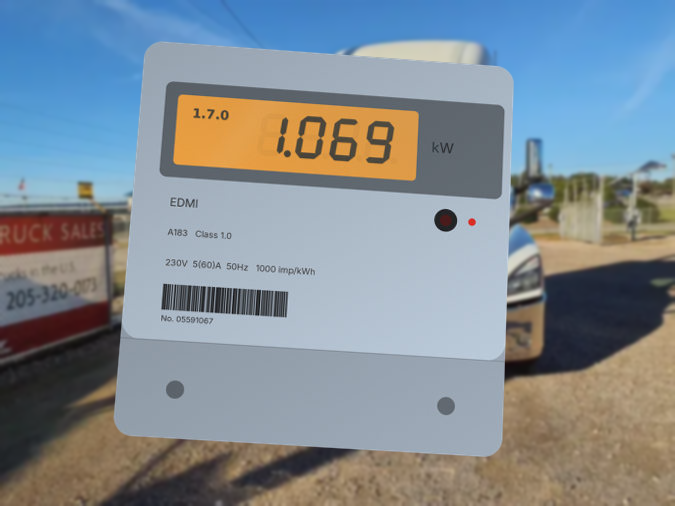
1.069 kW
